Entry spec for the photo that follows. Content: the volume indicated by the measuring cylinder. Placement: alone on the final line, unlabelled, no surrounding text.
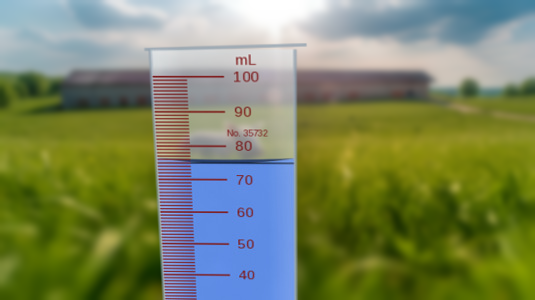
75 mL
